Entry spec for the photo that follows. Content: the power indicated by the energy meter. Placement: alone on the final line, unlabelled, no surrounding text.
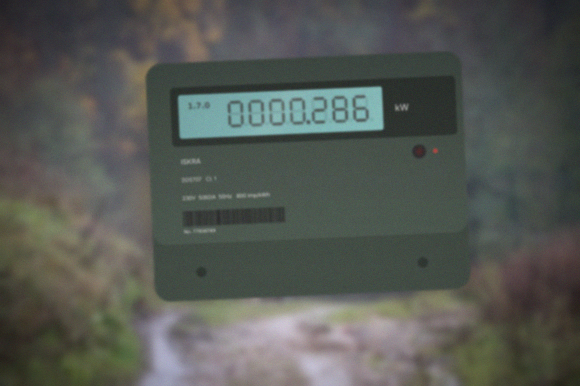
0.286 kW
